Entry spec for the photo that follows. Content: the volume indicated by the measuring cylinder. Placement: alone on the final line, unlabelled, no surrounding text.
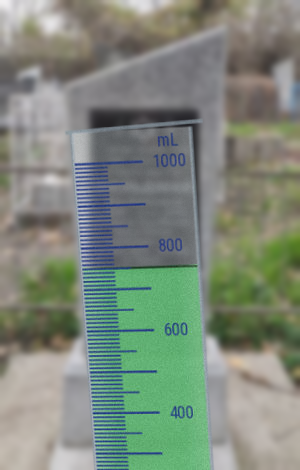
750 mL
